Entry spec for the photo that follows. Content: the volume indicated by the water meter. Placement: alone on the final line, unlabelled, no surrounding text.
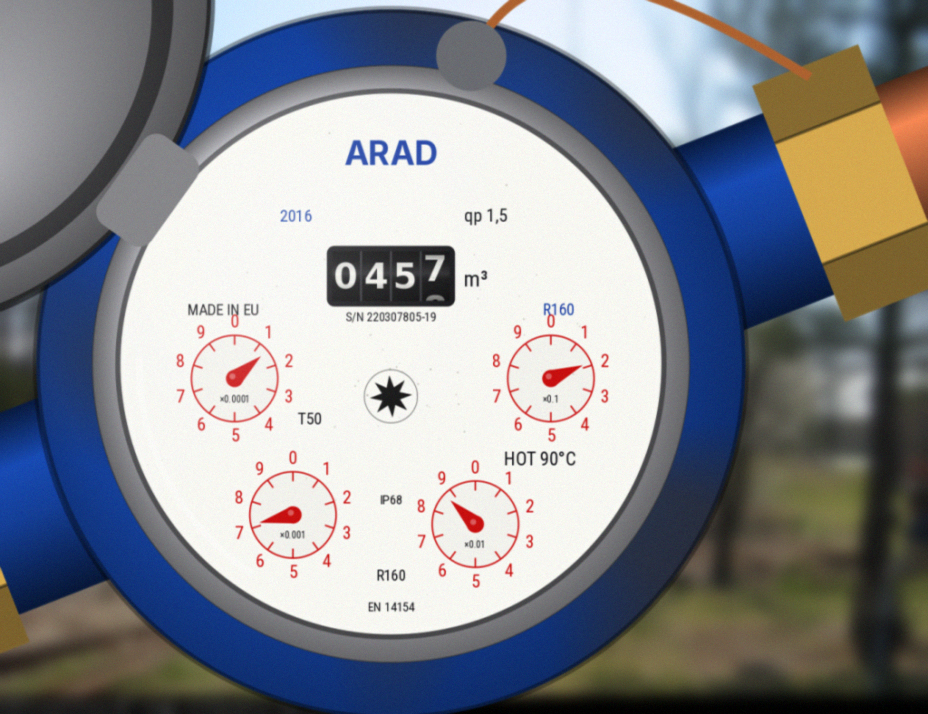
457.1871 m³
